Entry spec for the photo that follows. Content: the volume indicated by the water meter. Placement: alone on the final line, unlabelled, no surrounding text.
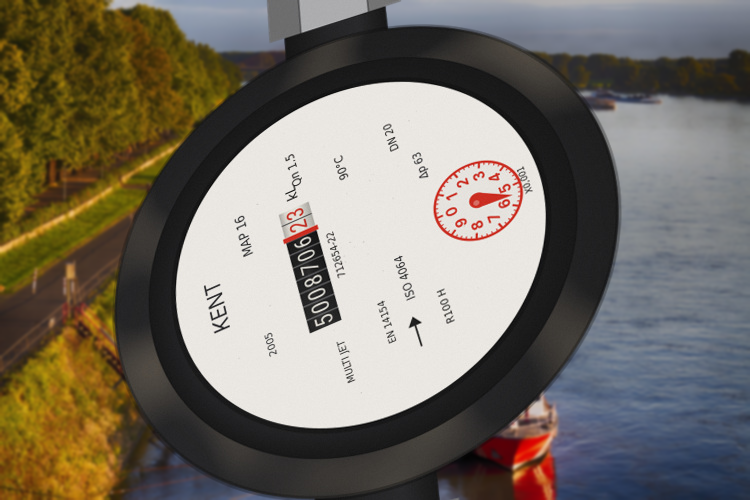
5008706.235 kL
